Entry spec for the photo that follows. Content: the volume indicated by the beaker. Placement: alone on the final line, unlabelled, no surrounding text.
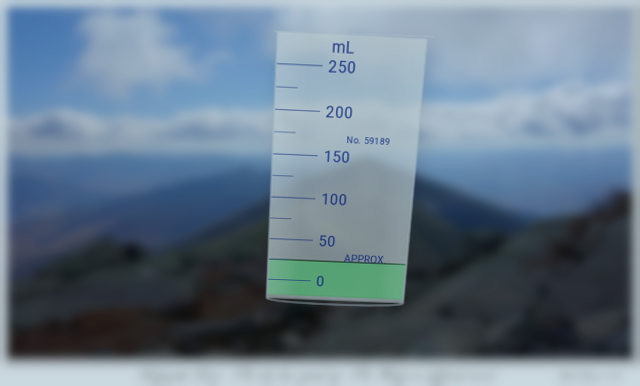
25 mL
